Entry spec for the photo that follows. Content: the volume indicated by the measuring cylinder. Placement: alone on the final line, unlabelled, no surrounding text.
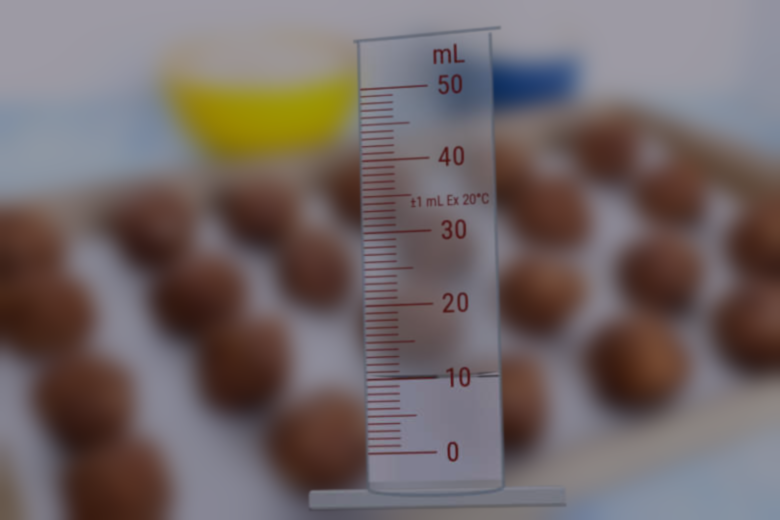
10 mL
